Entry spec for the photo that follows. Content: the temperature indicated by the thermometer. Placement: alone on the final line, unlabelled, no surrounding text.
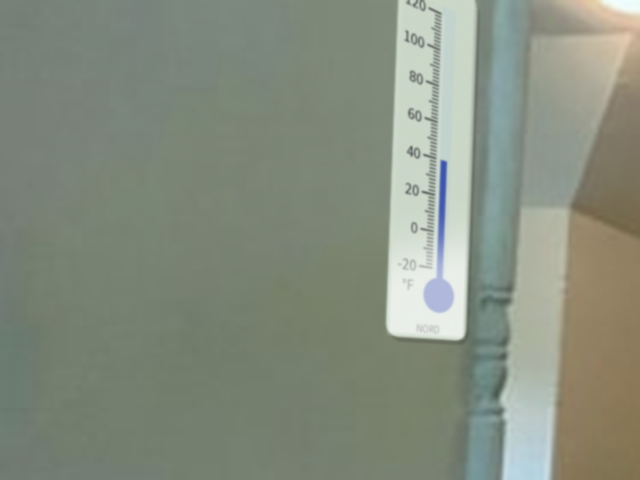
40 °F
